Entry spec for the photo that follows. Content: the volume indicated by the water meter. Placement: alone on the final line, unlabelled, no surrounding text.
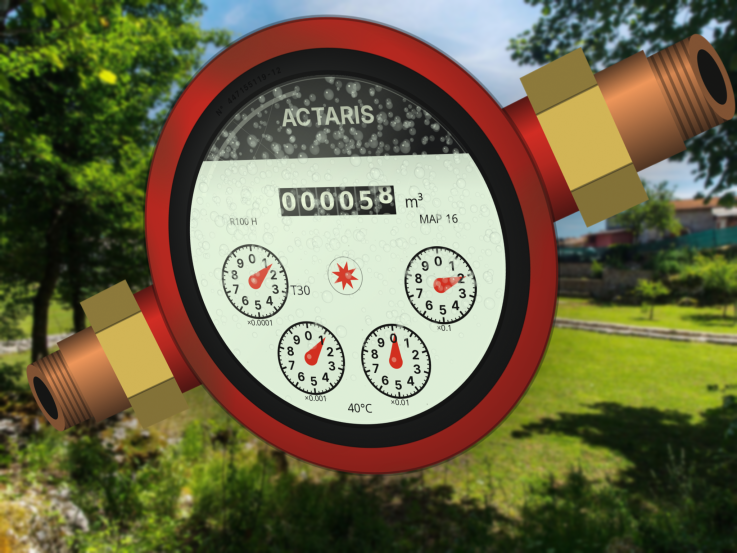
58.2011 m³
